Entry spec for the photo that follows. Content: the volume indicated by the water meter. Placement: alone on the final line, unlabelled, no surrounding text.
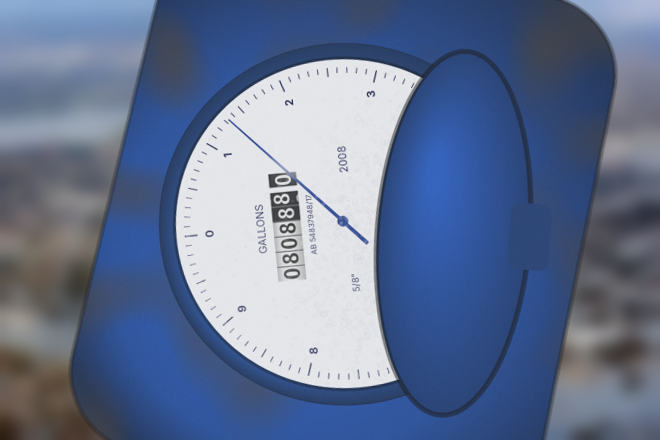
808881.3 gal
